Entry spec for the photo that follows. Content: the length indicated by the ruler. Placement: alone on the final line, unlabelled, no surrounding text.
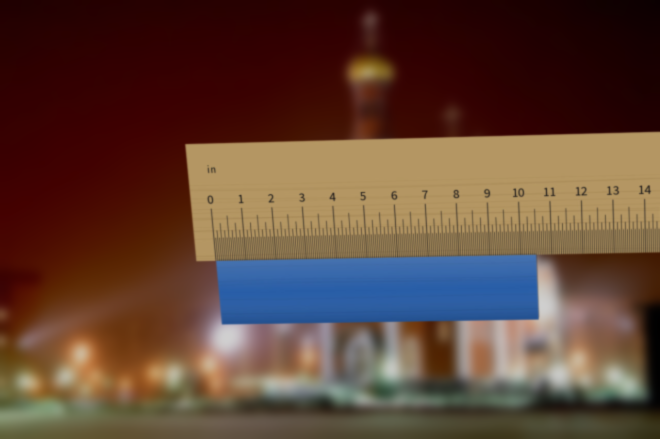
10.5 in
